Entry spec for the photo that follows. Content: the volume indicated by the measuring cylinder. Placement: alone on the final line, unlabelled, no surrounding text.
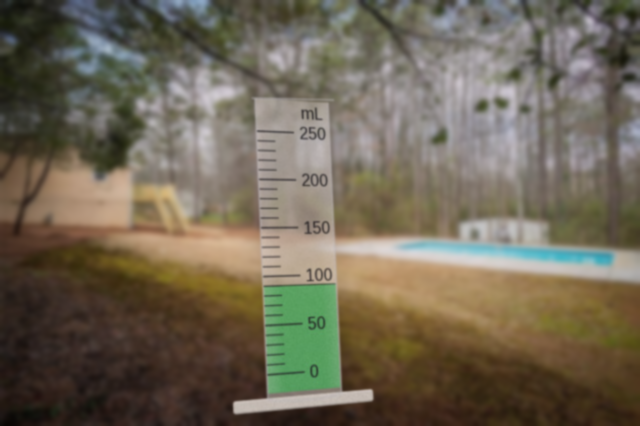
90 mL
